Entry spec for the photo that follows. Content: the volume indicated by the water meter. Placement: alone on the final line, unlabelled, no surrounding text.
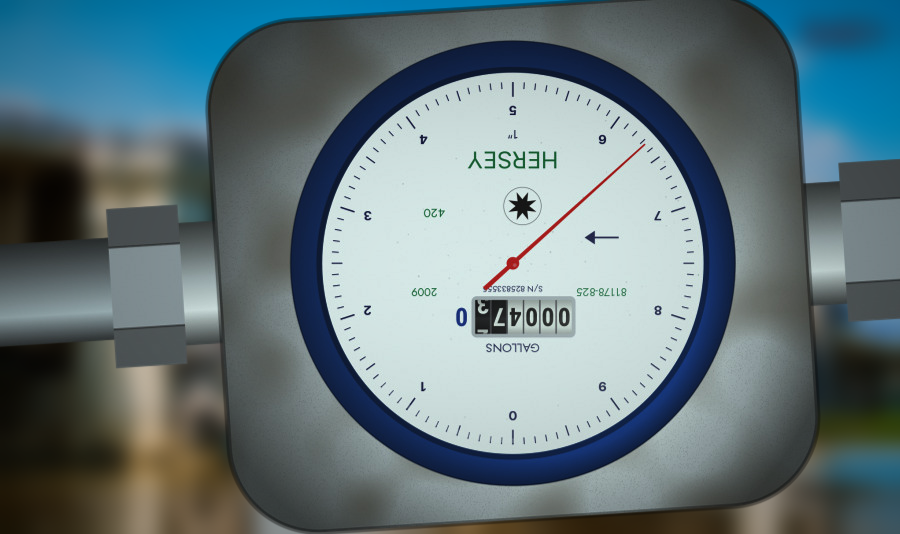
4726.3 gal
